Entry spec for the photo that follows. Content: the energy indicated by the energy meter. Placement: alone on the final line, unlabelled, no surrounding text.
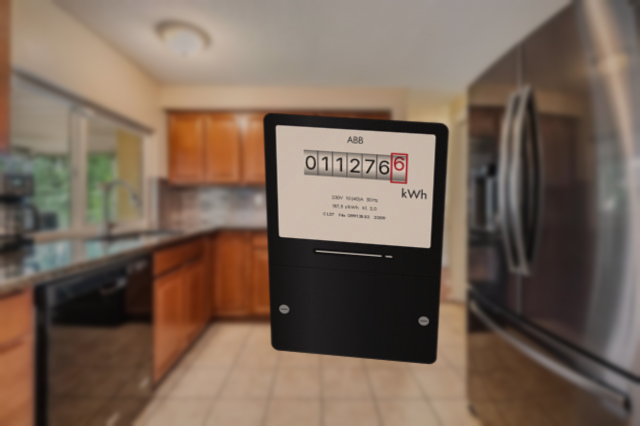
11276.6 kWh
